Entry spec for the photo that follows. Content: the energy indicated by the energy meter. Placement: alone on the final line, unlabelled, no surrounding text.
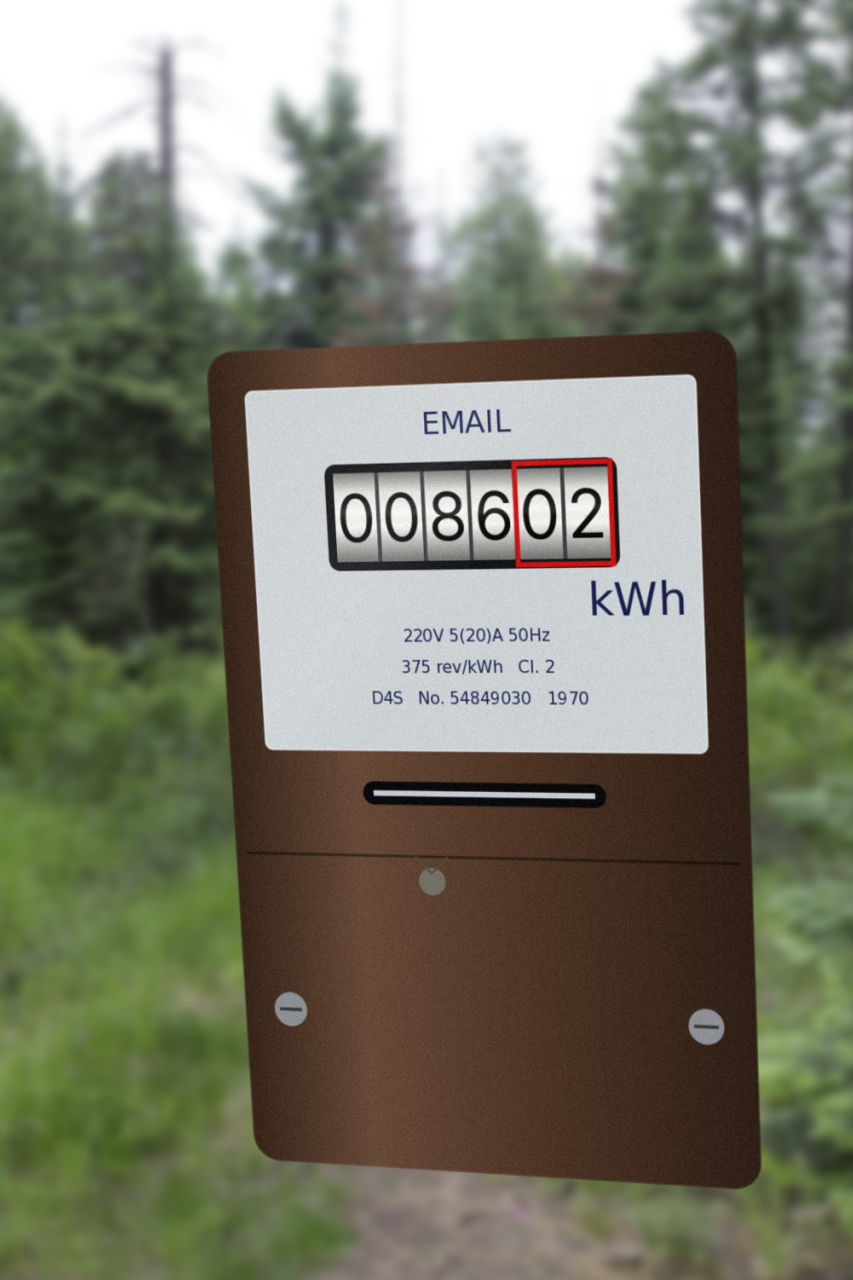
86.02 kWh
